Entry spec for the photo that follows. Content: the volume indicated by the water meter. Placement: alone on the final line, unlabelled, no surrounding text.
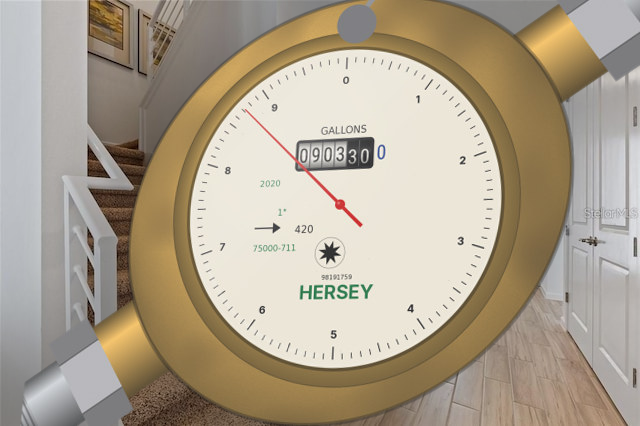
903298.7 gal
